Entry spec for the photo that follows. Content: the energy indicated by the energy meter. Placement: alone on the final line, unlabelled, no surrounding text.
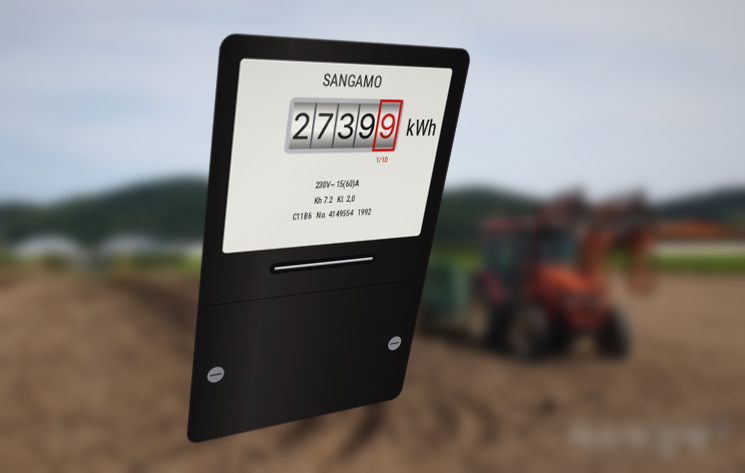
2739.9 kWh
